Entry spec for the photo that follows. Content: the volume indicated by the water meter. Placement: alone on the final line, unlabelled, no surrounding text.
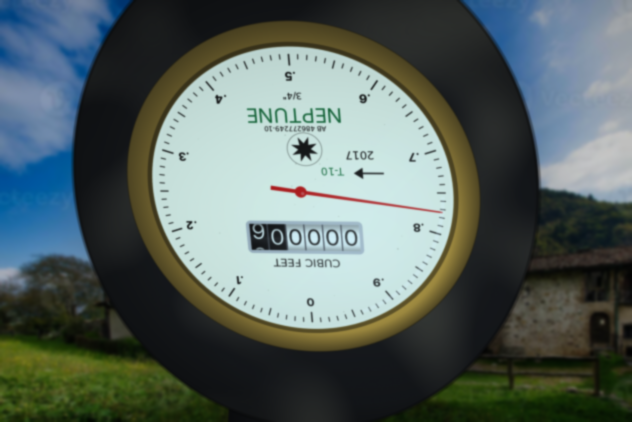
5.77 ft³
